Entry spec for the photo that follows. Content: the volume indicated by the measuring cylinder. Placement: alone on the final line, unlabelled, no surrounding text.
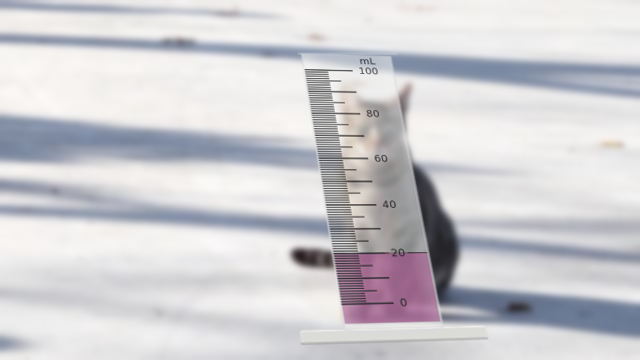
20 mL
